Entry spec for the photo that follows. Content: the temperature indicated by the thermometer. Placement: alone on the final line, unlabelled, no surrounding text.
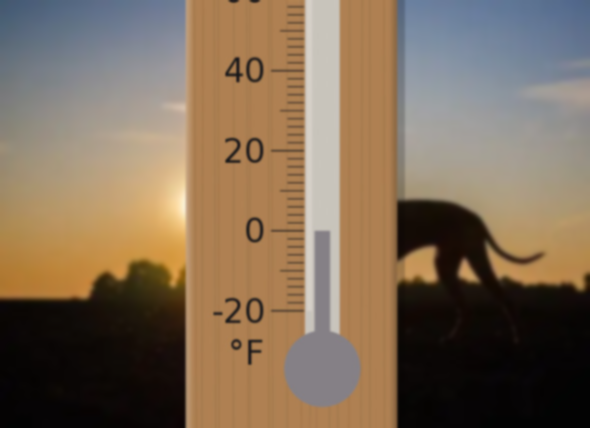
0 °F
